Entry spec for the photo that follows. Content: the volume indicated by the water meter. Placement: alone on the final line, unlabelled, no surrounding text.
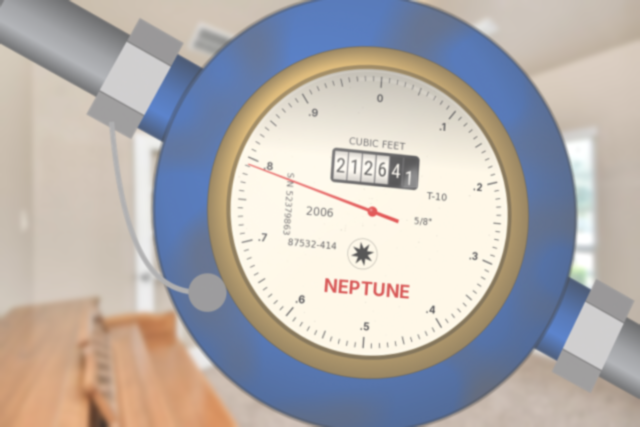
212640.79 ft³
